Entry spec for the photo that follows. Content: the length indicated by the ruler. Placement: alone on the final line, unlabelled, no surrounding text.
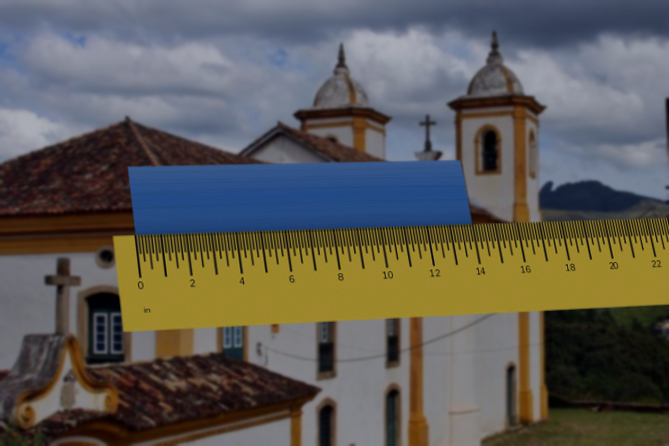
14 in
